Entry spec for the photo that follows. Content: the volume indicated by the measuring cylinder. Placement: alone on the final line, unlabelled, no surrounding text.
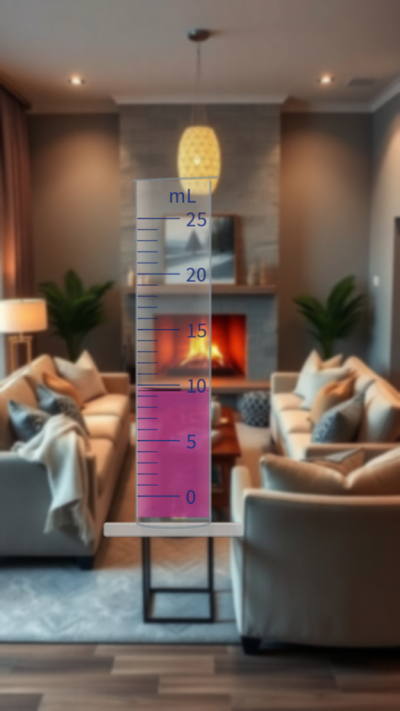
9.5 mL
